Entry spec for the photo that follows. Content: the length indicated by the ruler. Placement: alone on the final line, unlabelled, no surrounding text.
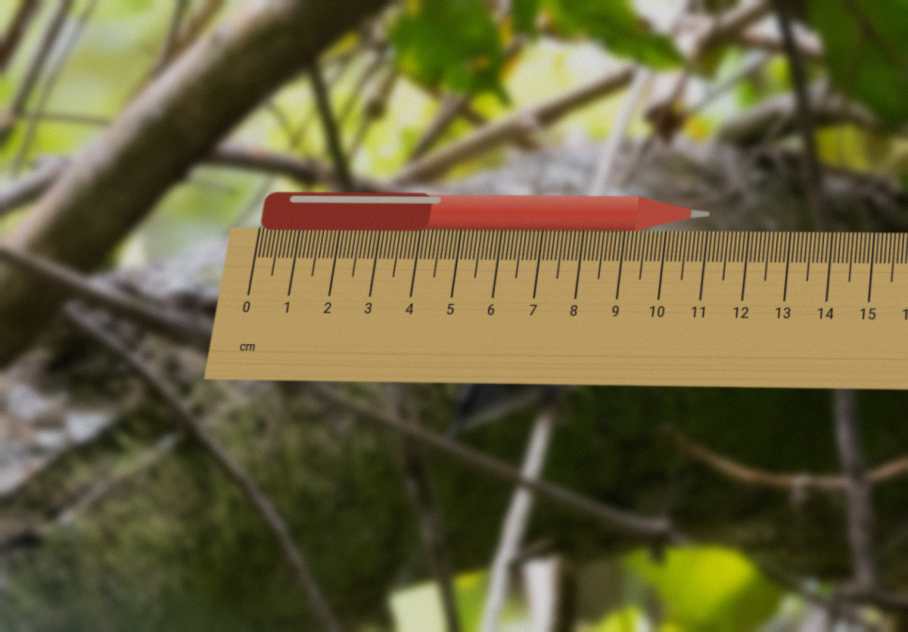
11 cm
